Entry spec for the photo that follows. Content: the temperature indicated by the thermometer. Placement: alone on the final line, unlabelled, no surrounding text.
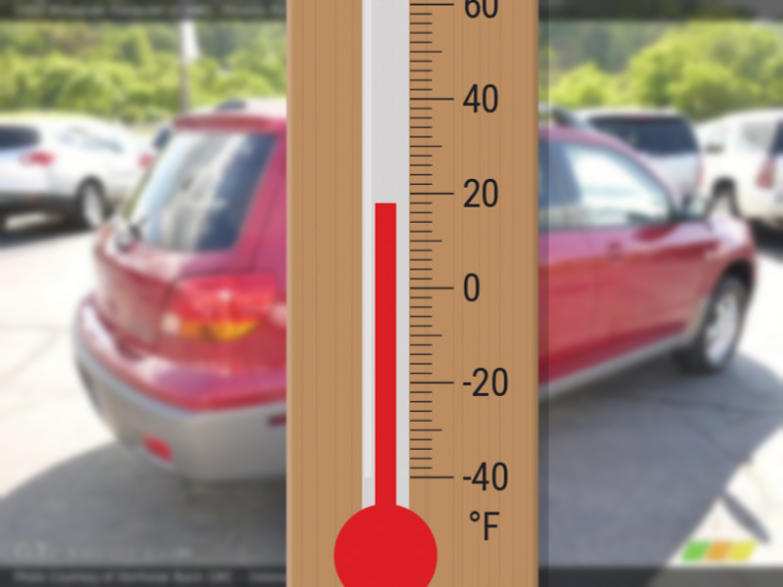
18 °F
